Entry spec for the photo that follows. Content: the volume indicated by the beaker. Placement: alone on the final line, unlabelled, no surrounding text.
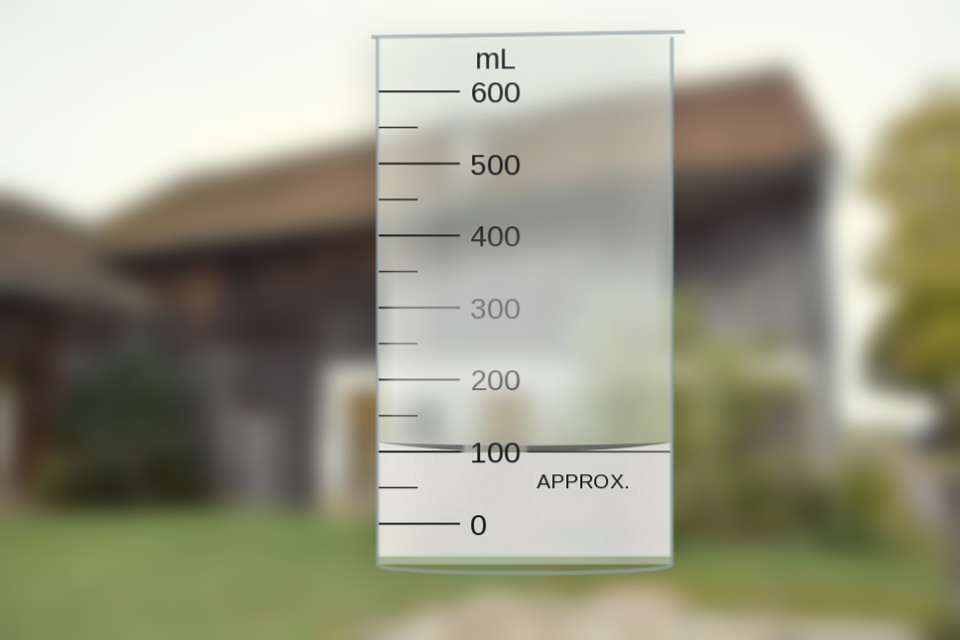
100 mL
